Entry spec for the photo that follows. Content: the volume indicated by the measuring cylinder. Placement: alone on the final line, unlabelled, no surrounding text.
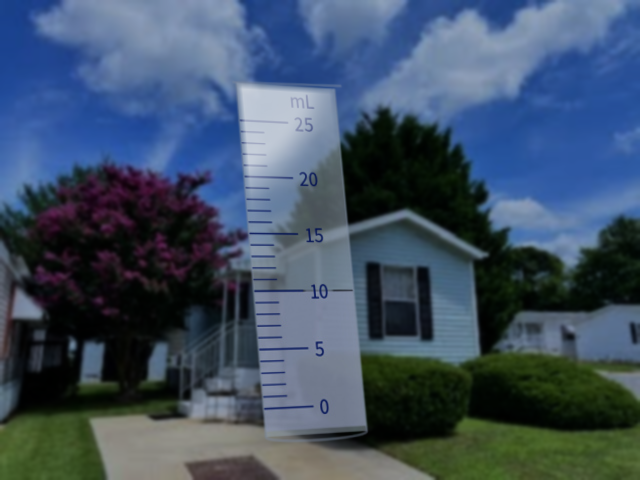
10 mL
